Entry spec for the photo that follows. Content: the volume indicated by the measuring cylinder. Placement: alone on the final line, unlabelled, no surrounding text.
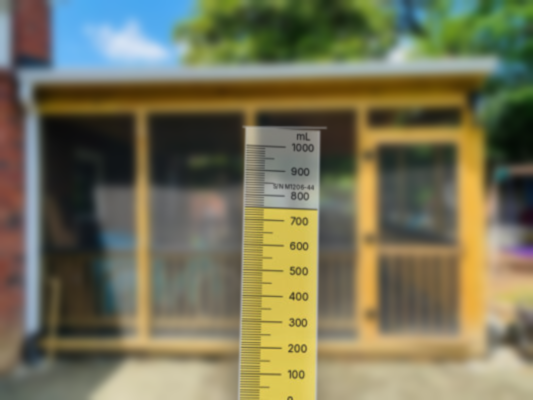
750 mL
